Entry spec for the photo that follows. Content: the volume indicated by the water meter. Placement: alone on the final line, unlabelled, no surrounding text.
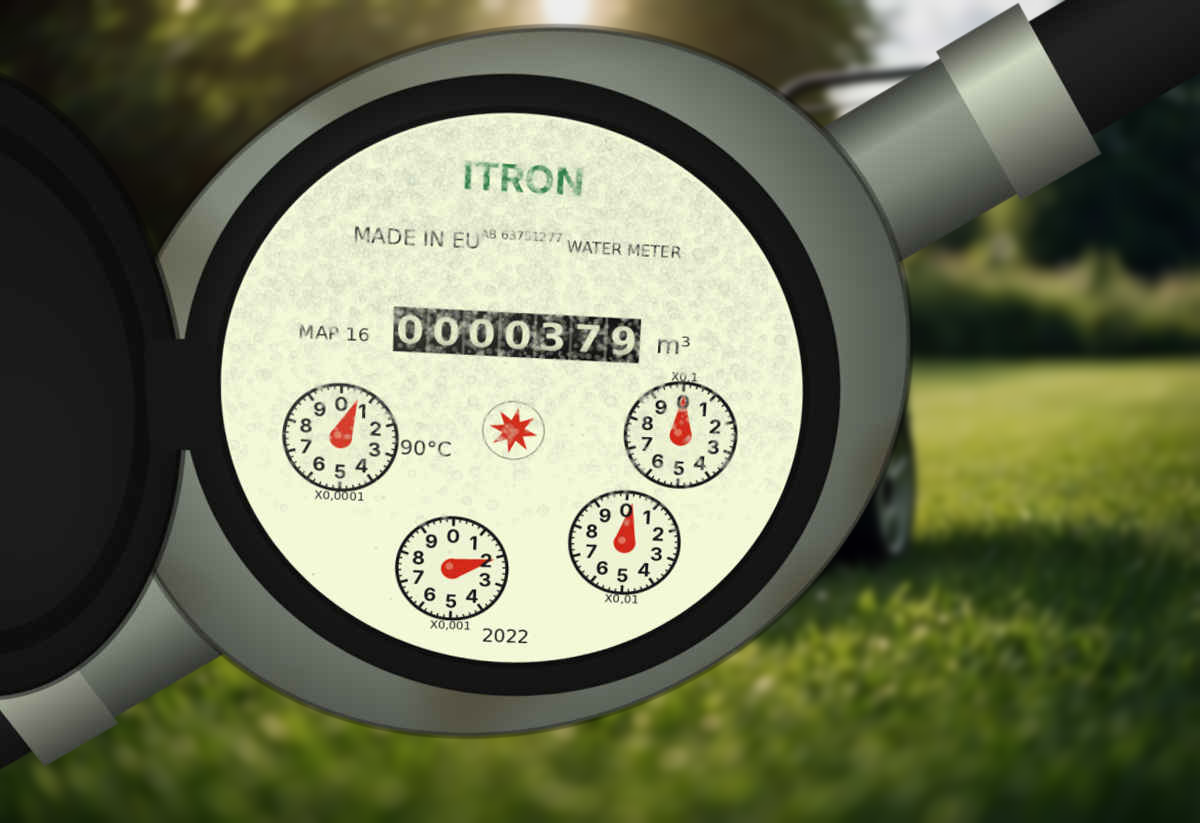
379.0020 m³
